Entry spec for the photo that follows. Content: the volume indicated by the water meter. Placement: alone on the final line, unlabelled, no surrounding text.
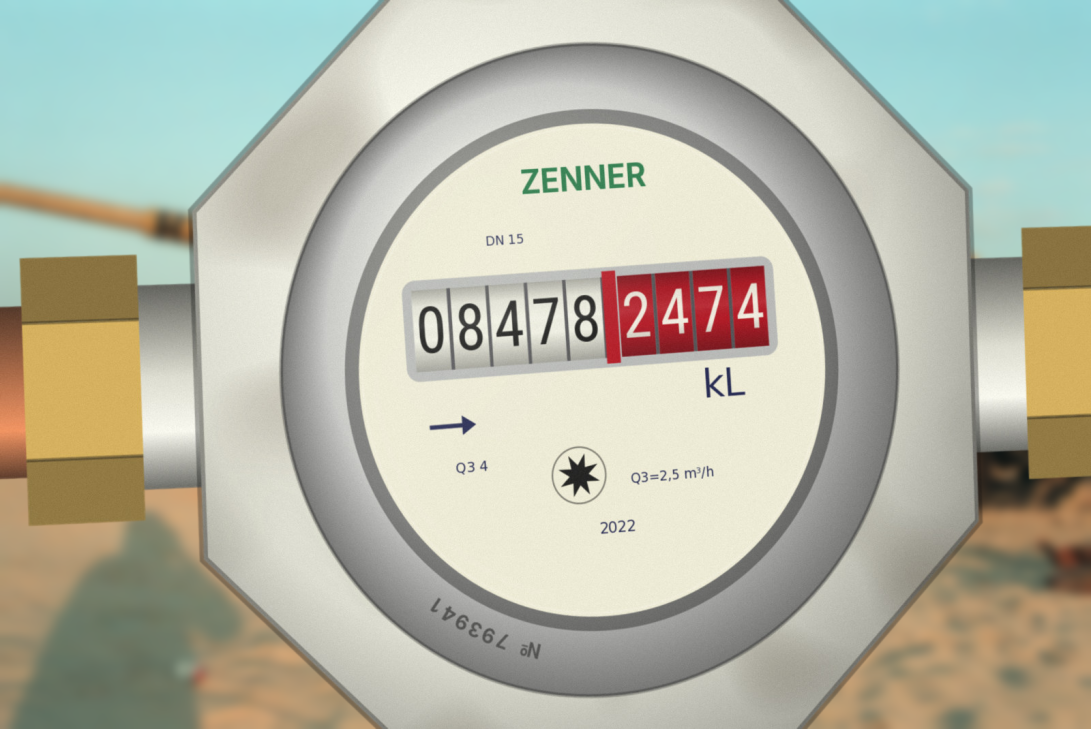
8478.2474 kL
